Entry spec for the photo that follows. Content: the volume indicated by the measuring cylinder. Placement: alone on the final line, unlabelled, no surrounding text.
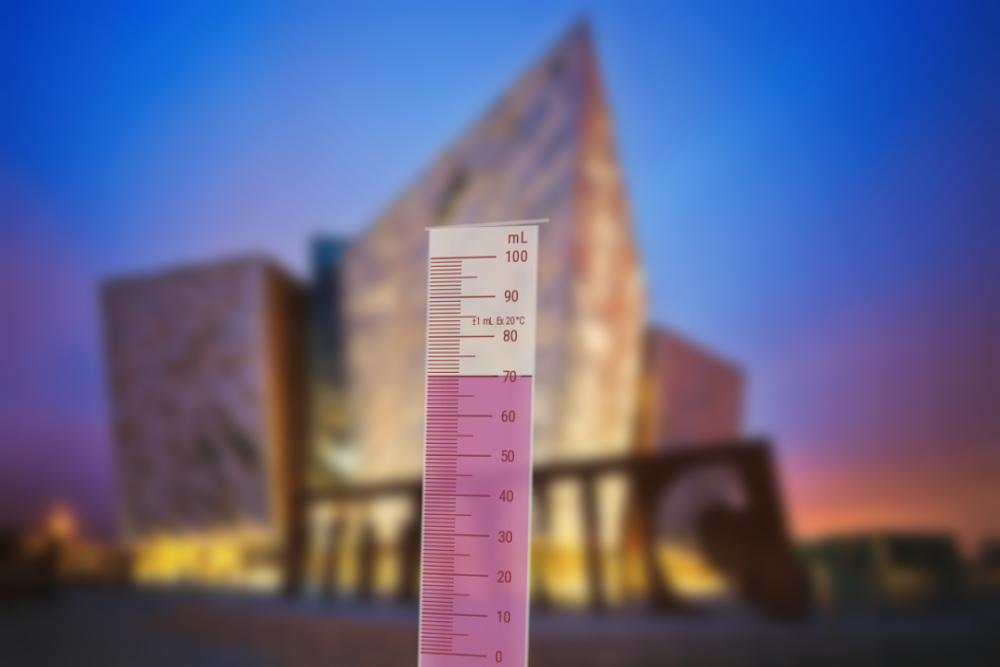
70 mL
